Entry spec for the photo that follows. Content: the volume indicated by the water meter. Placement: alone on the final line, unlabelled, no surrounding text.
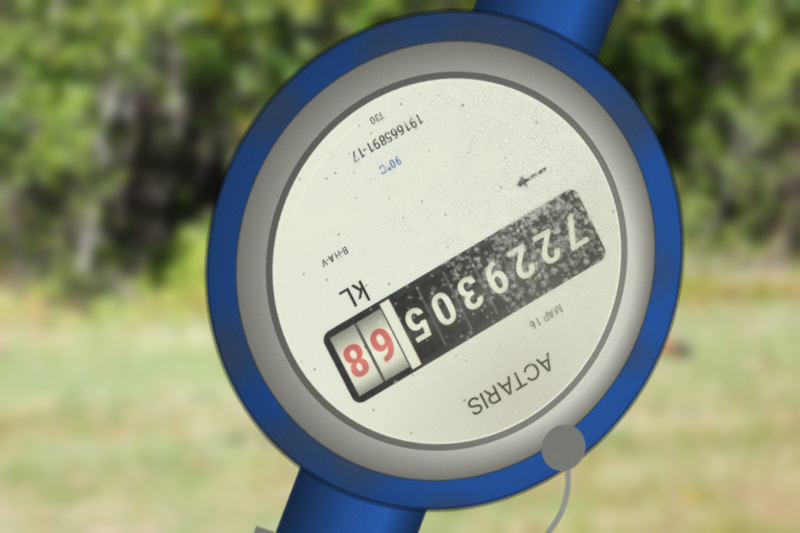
7229305.68 kL
